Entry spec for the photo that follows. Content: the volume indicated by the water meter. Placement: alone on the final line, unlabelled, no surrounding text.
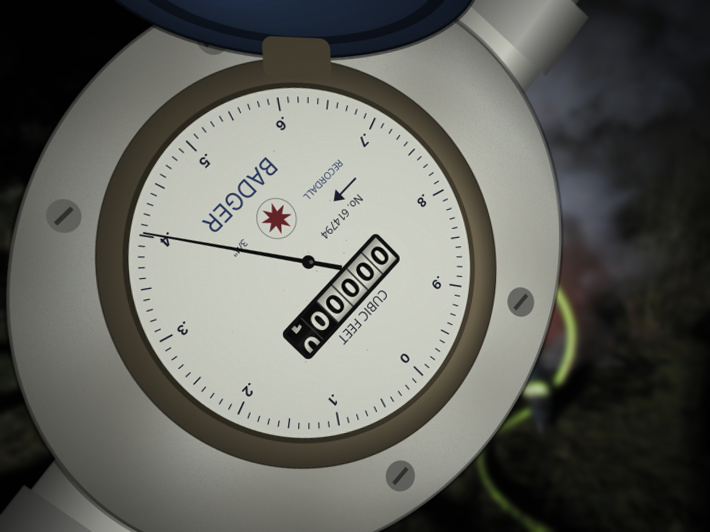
0.40 ft³
